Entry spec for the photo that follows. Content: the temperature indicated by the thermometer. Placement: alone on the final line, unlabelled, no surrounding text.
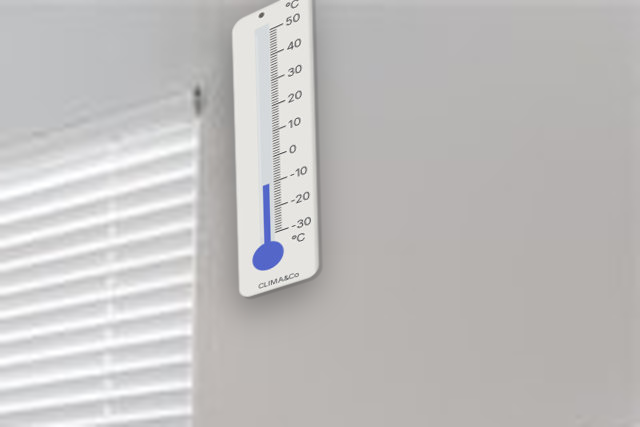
-10 °C
